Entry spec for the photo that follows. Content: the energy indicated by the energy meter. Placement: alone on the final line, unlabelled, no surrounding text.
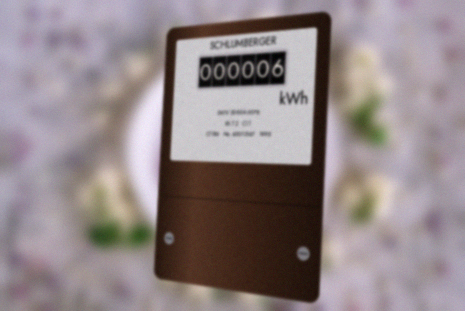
6 kWh
